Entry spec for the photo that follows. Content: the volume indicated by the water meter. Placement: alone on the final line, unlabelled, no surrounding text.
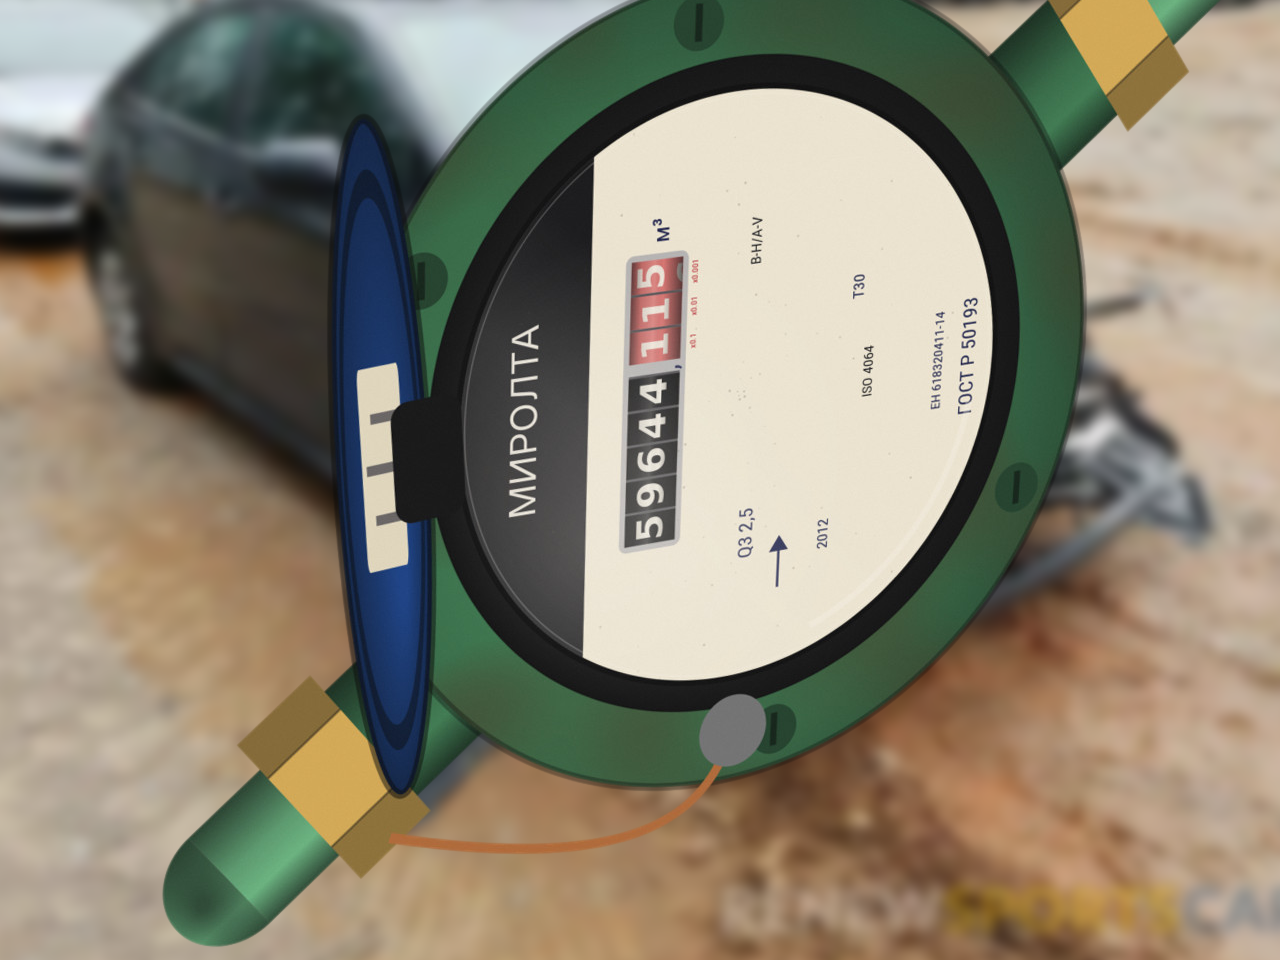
59644.115 m³
